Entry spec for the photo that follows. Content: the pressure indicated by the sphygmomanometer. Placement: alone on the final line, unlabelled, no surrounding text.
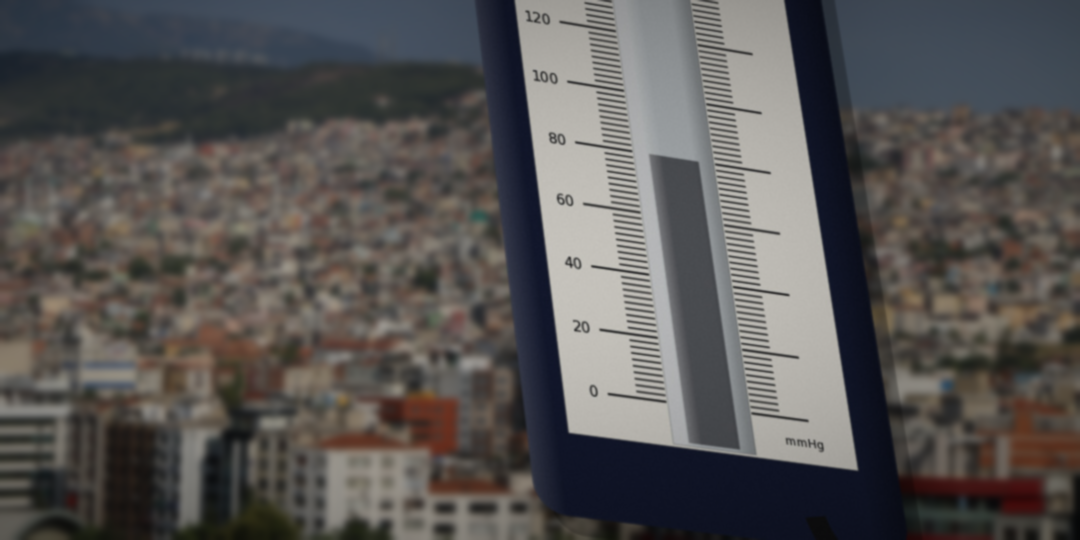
80 mmHg
